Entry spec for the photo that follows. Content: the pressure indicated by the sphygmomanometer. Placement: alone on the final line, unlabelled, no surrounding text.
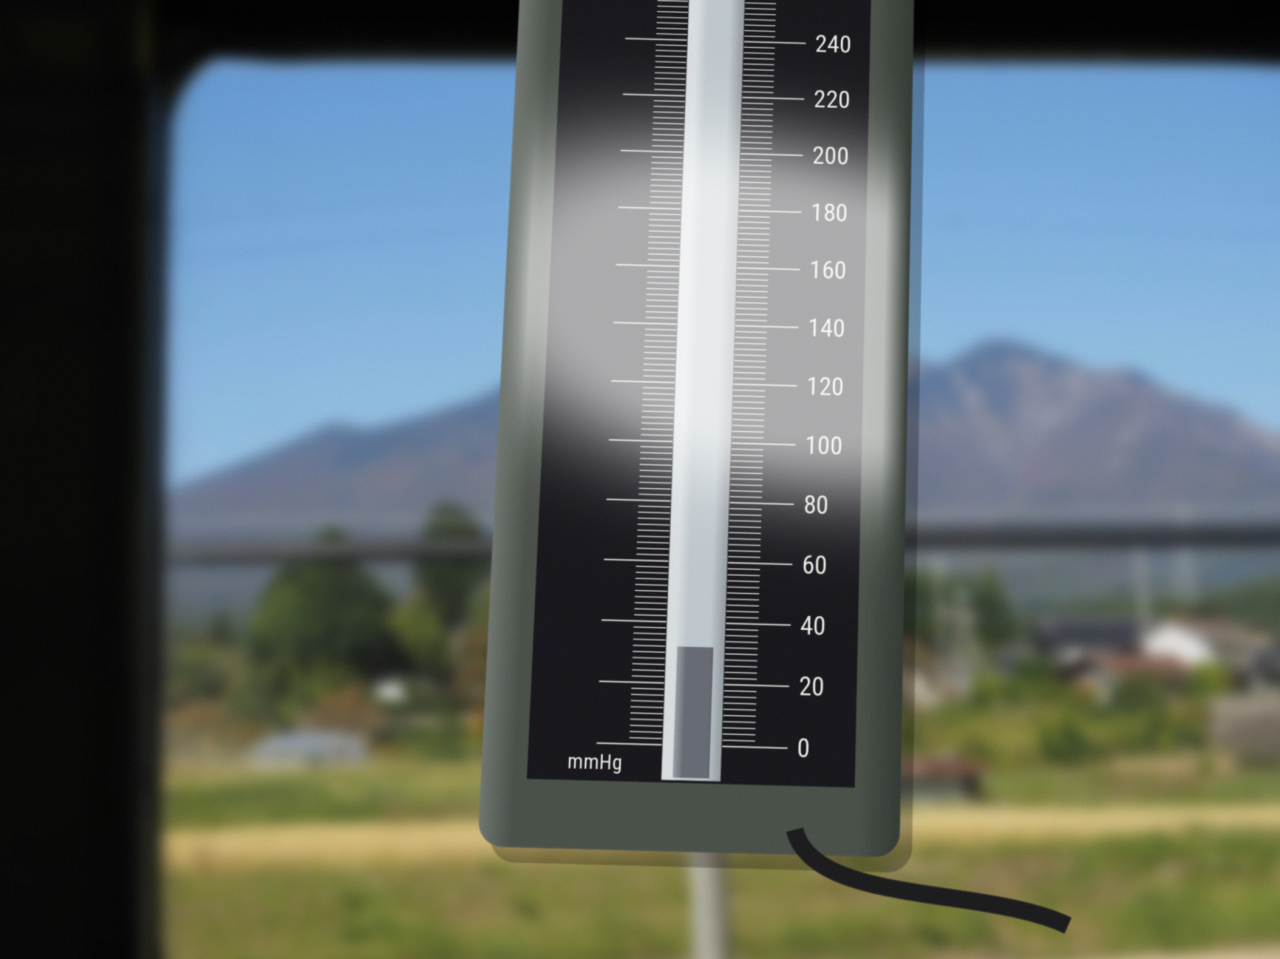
32 mmHg
